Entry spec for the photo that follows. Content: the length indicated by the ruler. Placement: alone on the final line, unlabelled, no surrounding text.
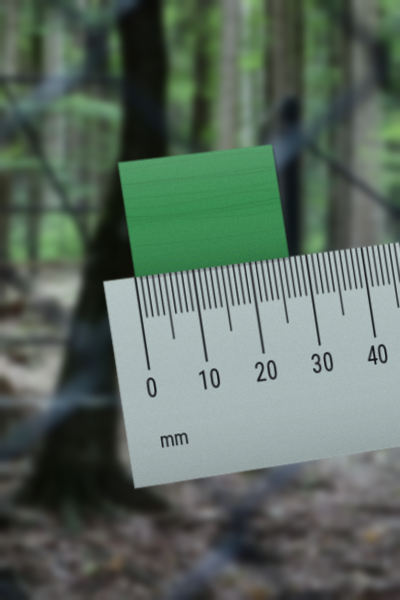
27 mm
